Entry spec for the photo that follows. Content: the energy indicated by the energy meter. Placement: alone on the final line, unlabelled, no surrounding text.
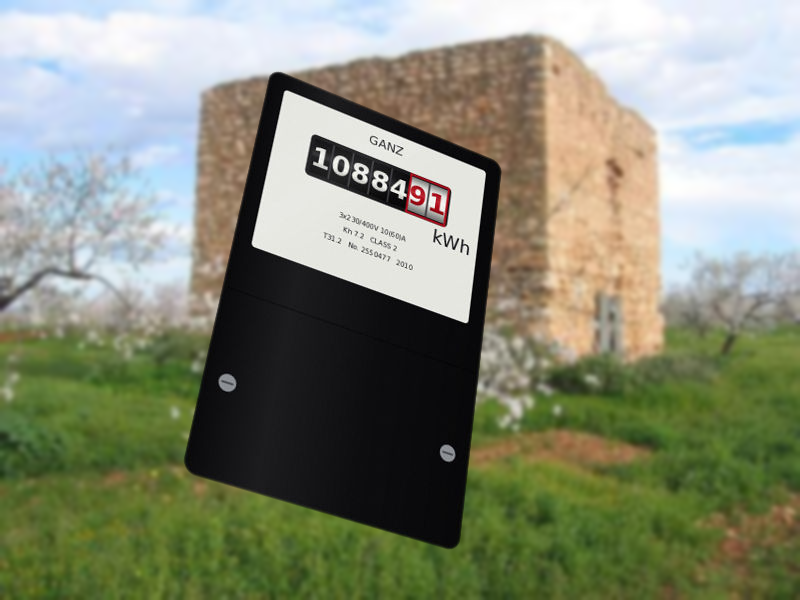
10884.91 kWh
